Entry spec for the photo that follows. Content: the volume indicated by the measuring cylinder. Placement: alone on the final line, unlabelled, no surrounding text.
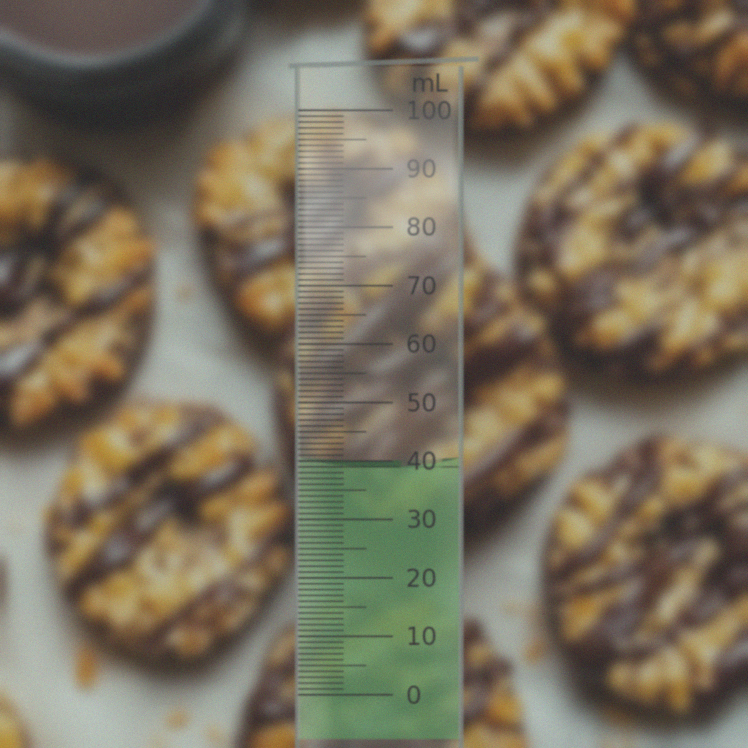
39 mL
